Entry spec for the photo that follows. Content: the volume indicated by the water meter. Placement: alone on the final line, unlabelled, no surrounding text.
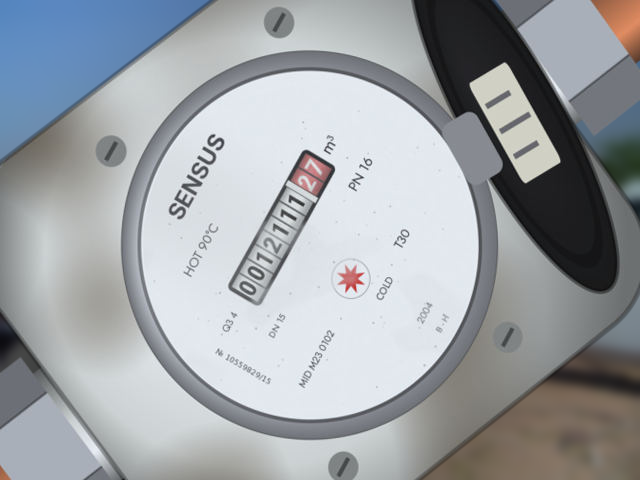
12111.27 m³
